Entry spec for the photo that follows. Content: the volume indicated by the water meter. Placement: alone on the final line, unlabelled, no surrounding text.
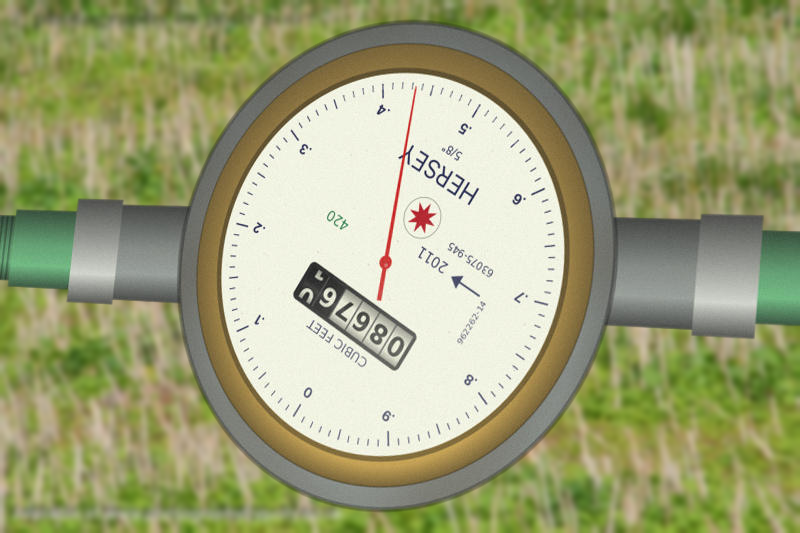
86760.43 ft³
